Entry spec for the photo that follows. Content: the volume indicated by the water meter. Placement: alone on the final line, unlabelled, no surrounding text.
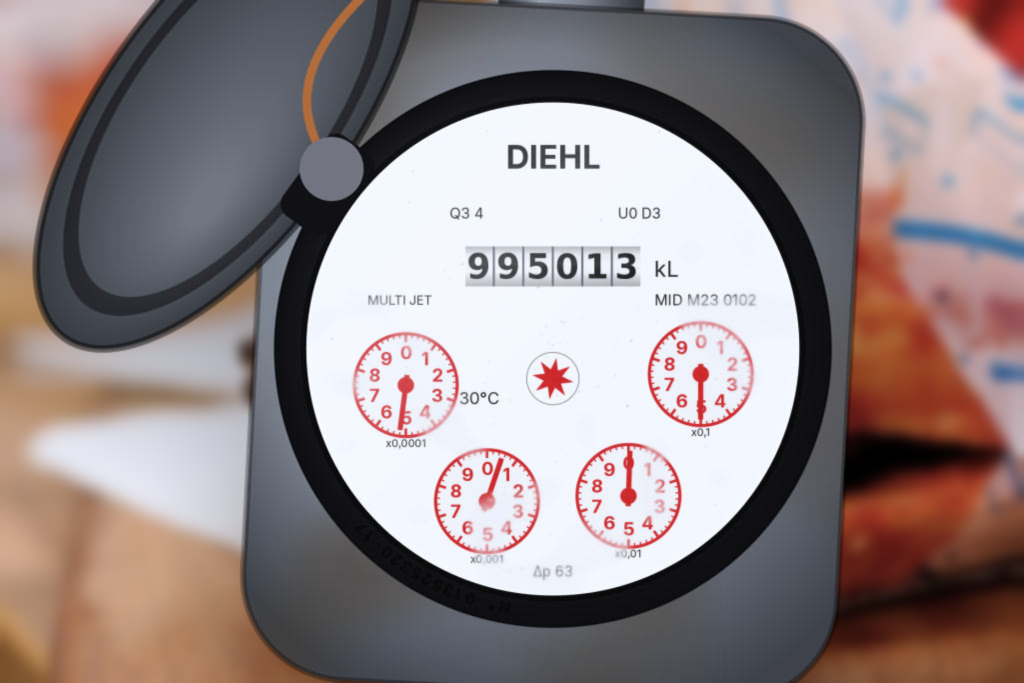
995013.5005 kL
